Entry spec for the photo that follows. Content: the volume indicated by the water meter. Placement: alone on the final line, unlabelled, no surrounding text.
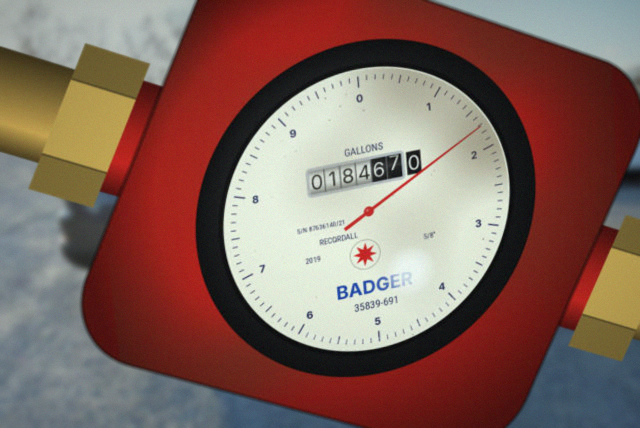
184671.7 gal
